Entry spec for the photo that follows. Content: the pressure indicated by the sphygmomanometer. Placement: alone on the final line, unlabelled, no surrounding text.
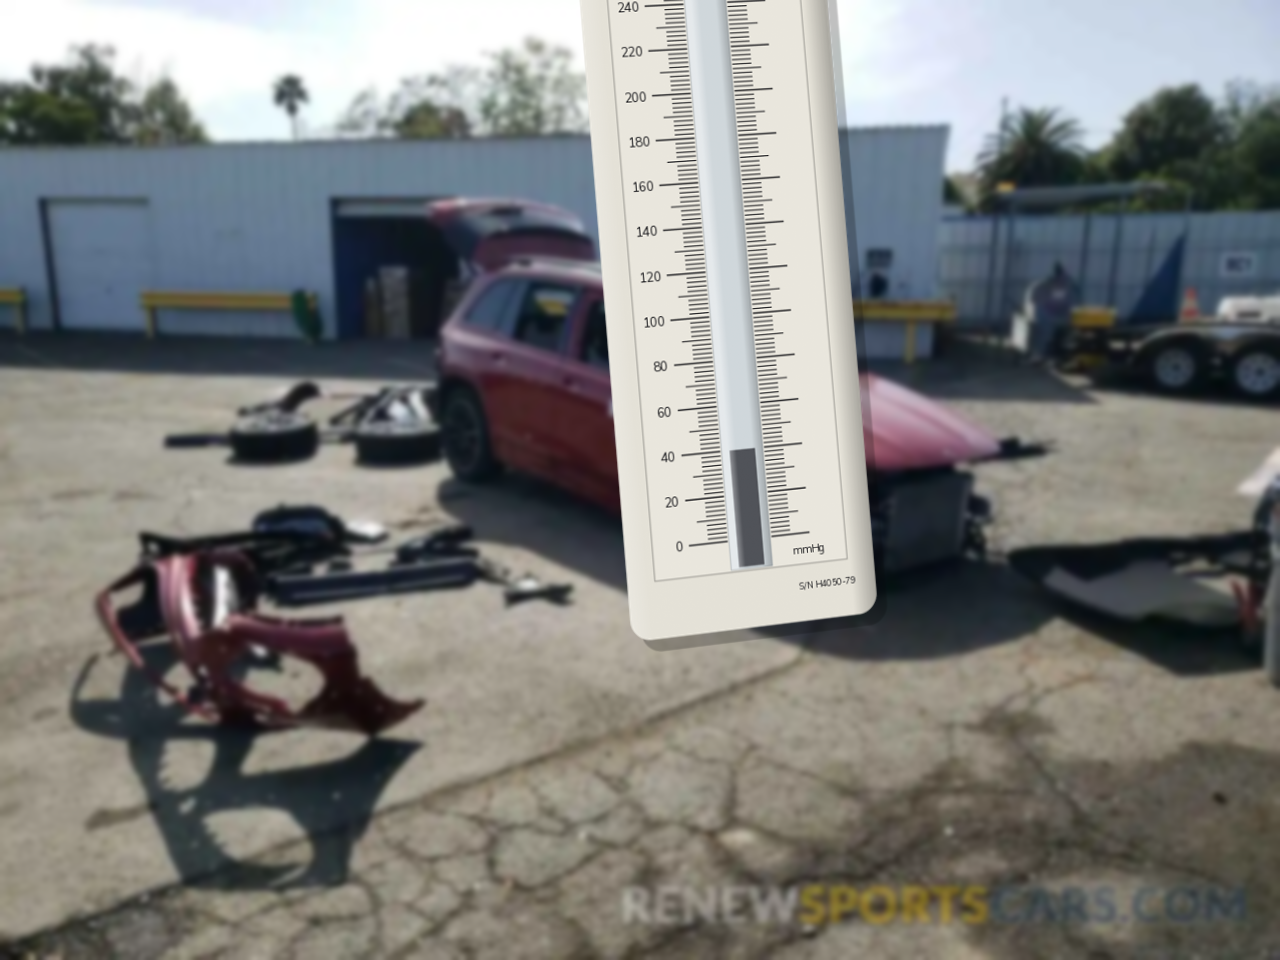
40 mmHg
